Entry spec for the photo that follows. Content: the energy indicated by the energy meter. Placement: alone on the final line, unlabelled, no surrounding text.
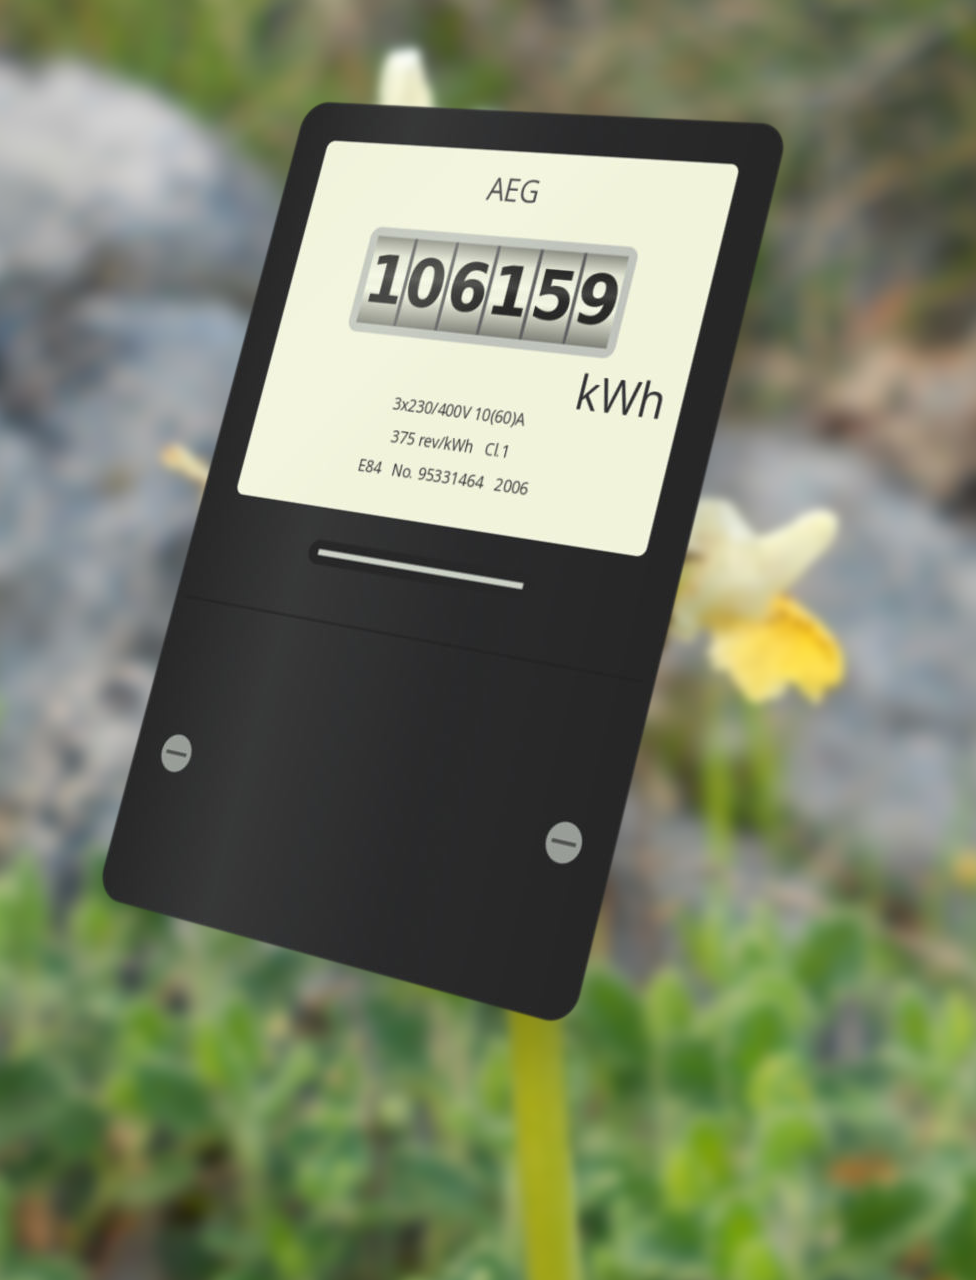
106159 kWh
